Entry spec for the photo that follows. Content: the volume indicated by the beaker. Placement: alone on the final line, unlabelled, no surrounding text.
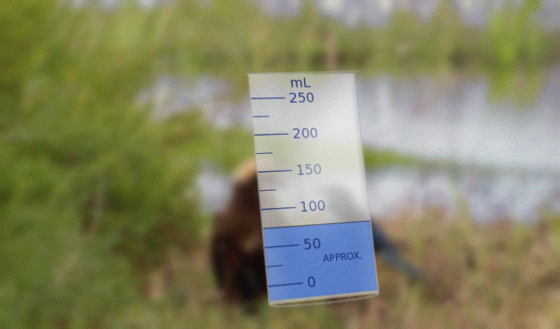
75 mL
